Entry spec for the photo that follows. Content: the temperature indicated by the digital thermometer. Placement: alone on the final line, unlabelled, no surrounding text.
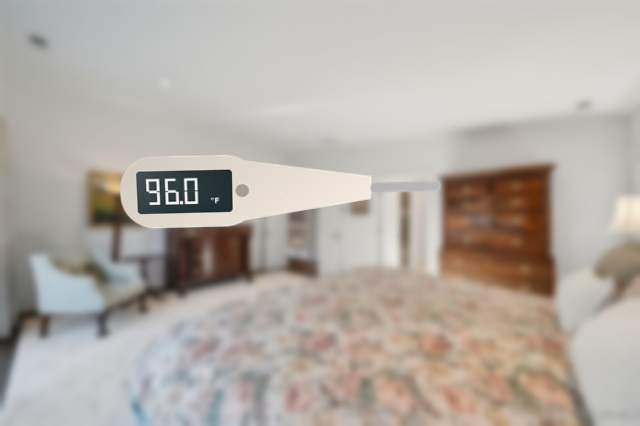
96.0 °F
